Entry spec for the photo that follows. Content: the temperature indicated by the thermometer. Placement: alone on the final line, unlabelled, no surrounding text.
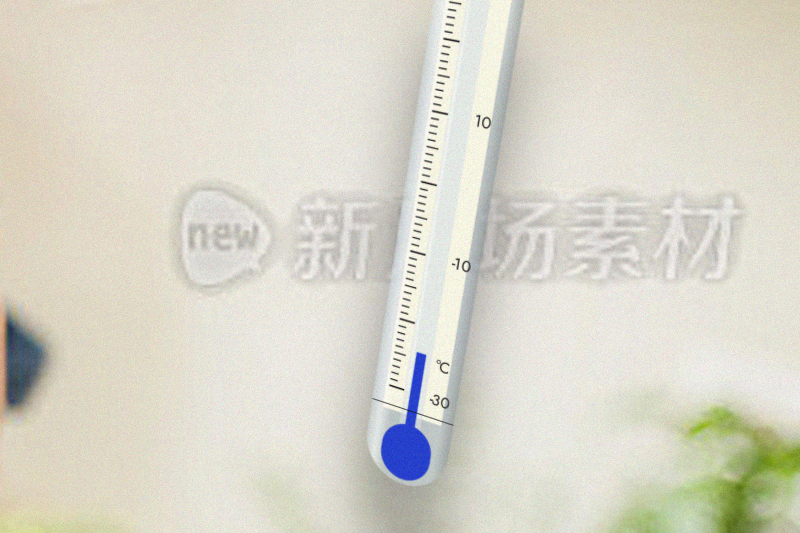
-24 °C
